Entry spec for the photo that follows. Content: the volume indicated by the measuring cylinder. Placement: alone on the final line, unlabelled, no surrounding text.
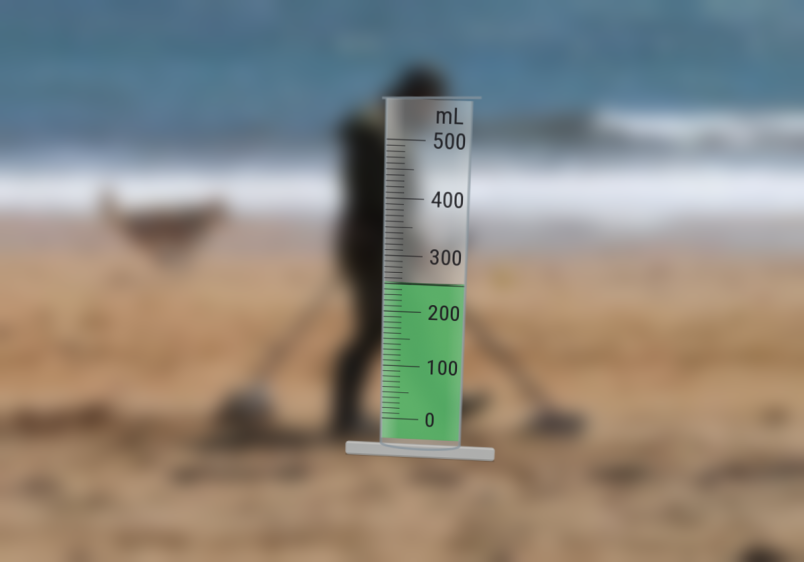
250 mL
